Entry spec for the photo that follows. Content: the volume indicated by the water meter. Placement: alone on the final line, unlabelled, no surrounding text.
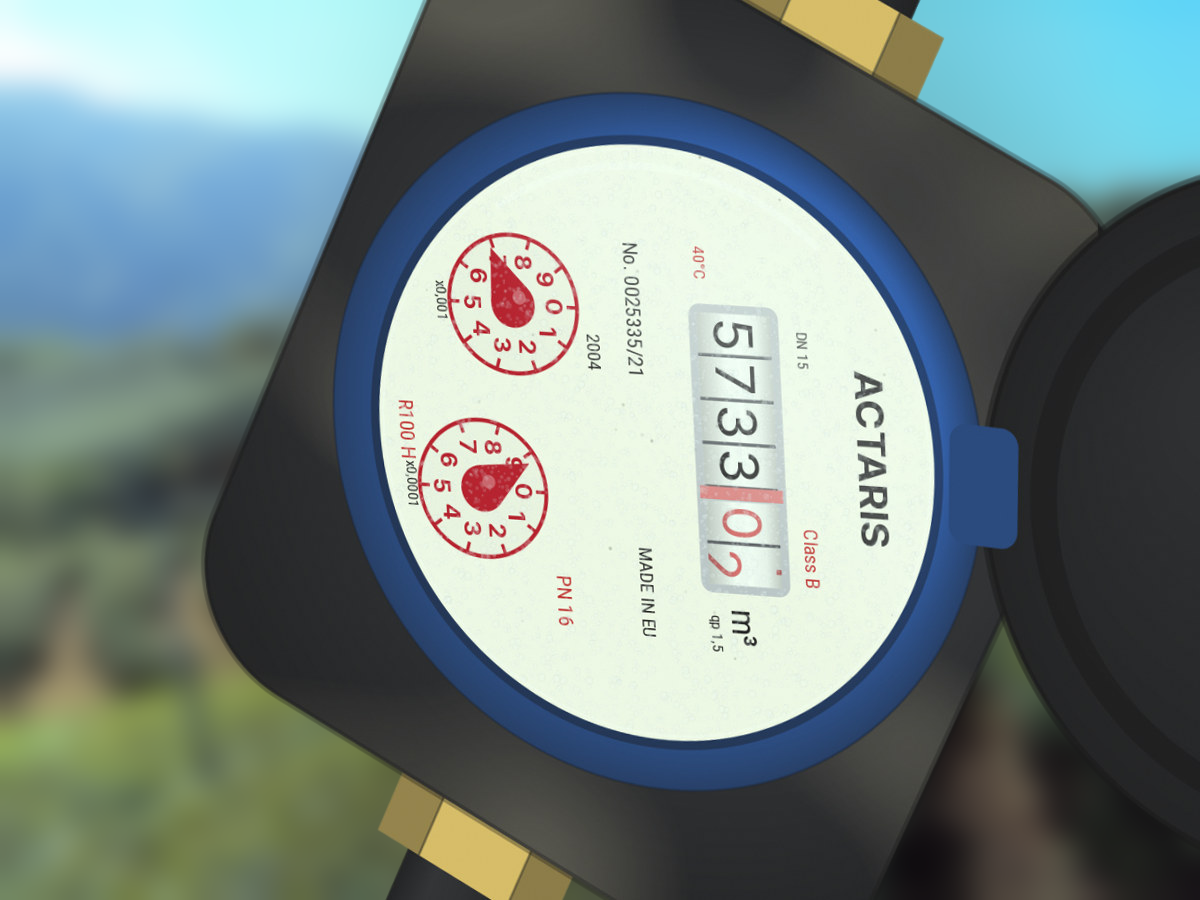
5733.0169 m³
